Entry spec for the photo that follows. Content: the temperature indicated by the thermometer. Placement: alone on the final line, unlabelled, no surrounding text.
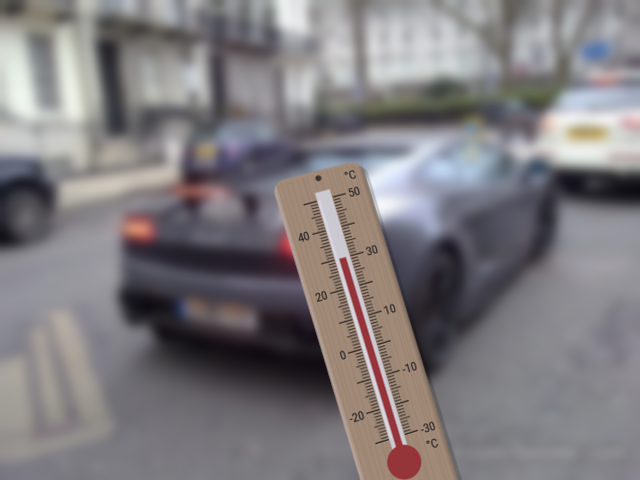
30 °C
